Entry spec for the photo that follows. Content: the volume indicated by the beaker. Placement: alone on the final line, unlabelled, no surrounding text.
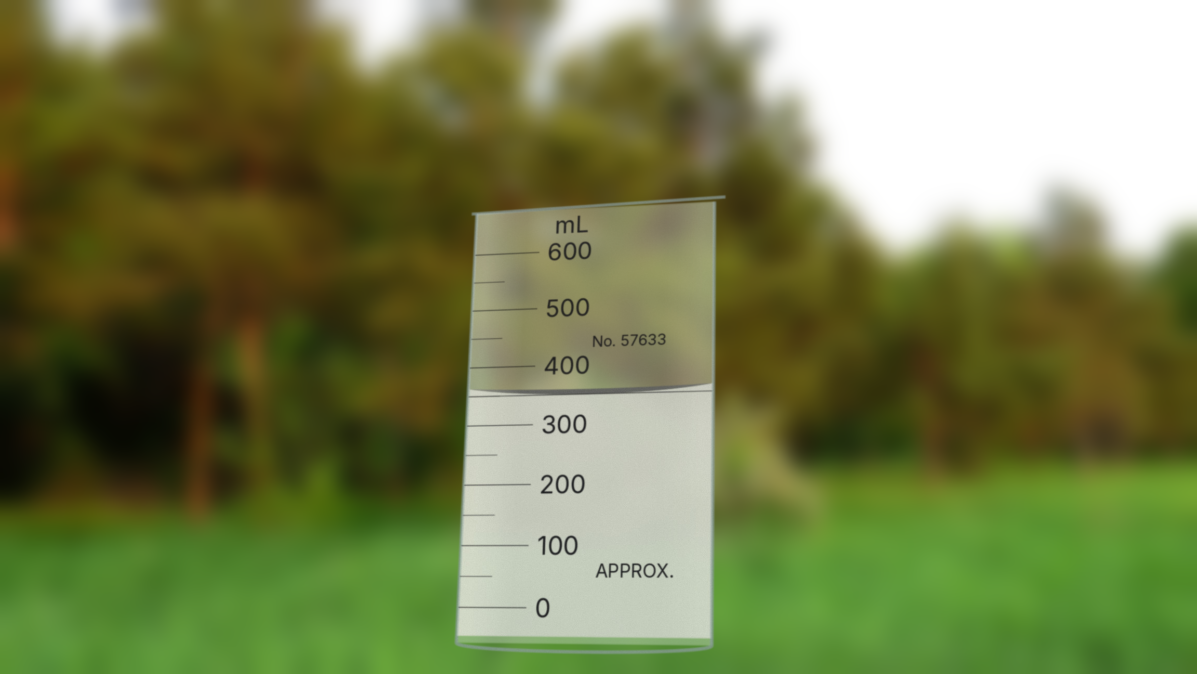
350 mL
